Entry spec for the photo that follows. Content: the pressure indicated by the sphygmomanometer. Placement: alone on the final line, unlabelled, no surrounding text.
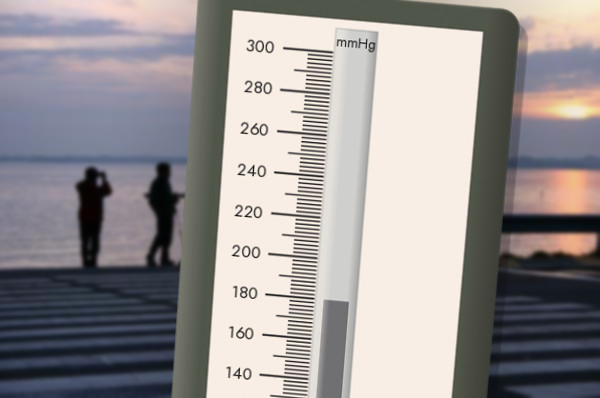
180 mmHg
